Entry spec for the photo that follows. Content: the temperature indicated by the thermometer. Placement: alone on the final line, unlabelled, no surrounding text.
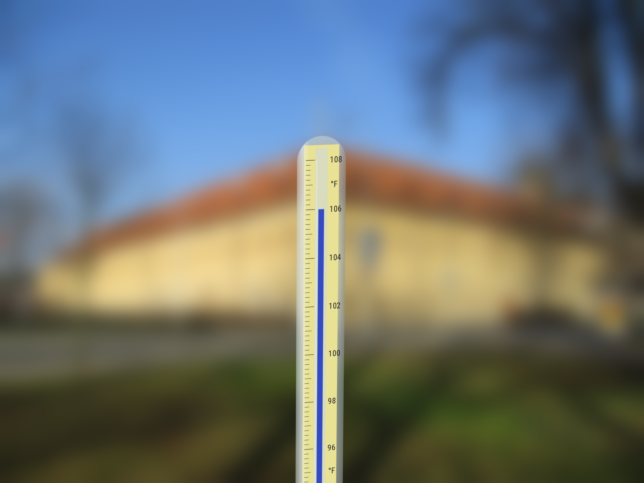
106 °F
